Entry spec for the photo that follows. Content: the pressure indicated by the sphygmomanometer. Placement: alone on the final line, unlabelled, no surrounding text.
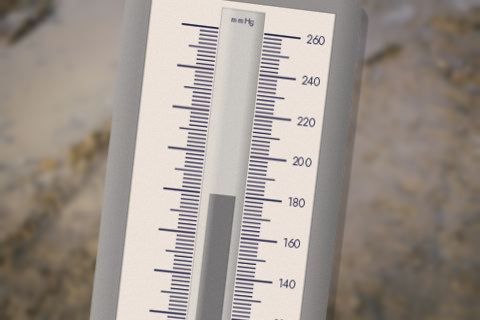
180 mmHg
